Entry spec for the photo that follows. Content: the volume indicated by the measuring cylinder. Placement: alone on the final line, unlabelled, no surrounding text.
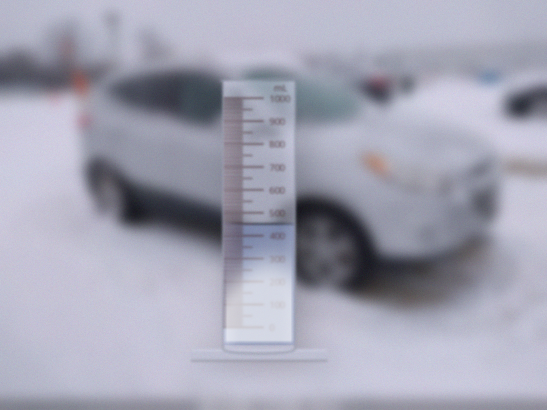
450 mL
